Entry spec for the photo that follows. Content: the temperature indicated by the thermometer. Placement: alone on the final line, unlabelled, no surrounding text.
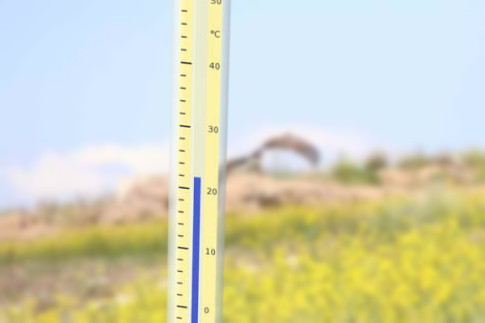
22 °C
